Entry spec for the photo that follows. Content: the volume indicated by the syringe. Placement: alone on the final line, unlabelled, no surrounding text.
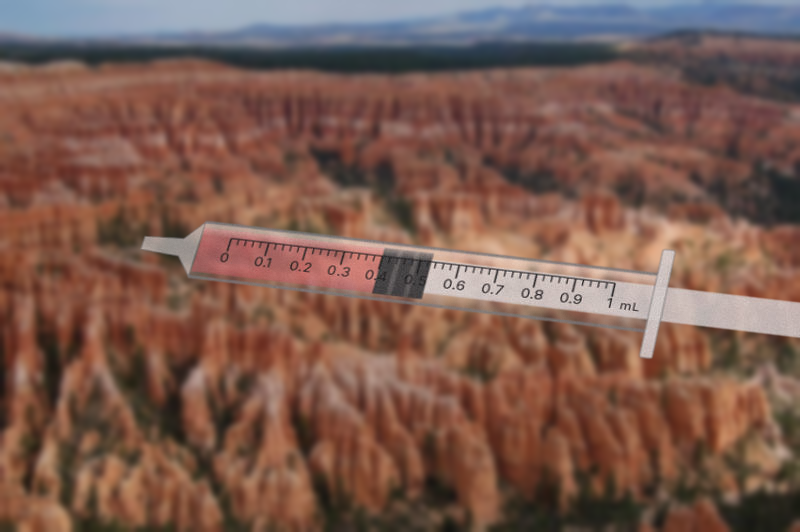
0.4 mL
